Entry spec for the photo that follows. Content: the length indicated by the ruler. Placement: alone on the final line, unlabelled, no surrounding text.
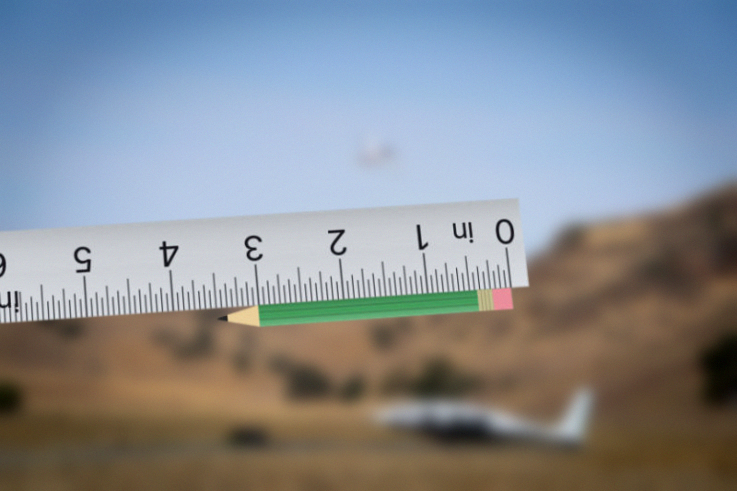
3.5 in
